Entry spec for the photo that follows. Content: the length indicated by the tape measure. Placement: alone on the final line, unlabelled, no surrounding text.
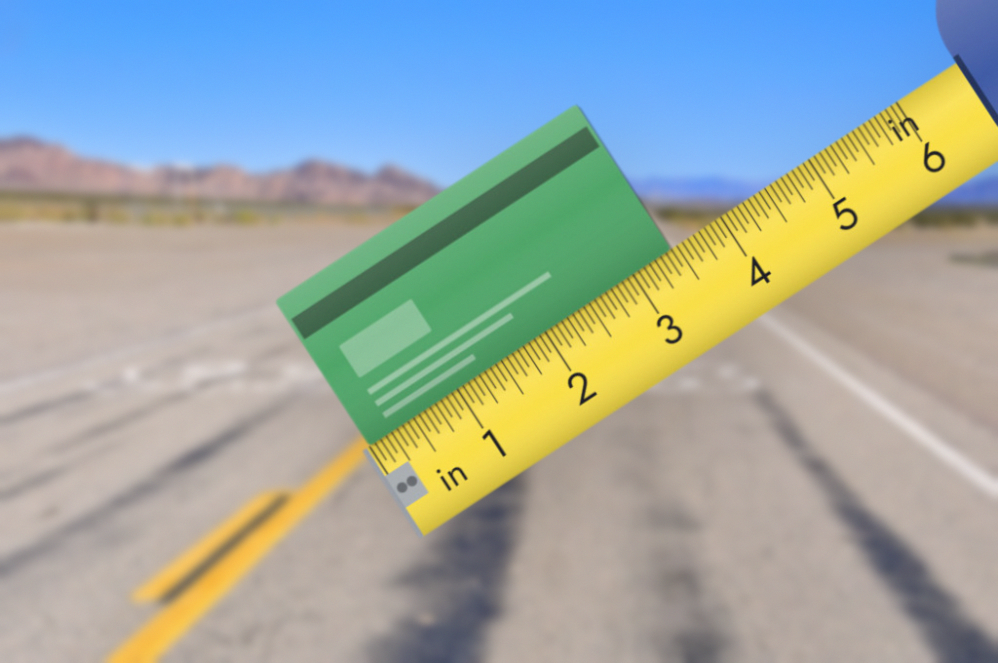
3.4375 in
